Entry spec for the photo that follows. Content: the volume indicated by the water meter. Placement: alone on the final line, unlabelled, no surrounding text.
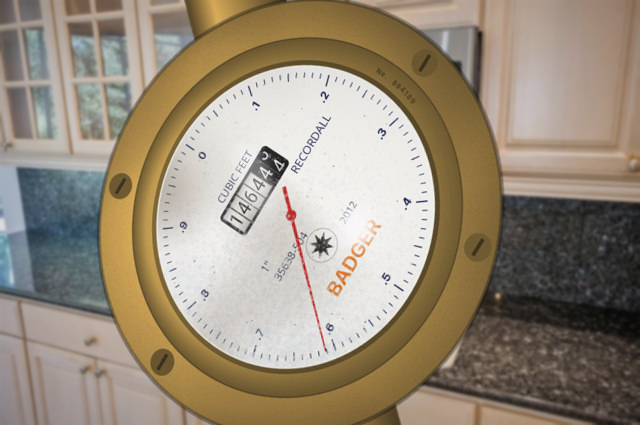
146443.61 ft³
